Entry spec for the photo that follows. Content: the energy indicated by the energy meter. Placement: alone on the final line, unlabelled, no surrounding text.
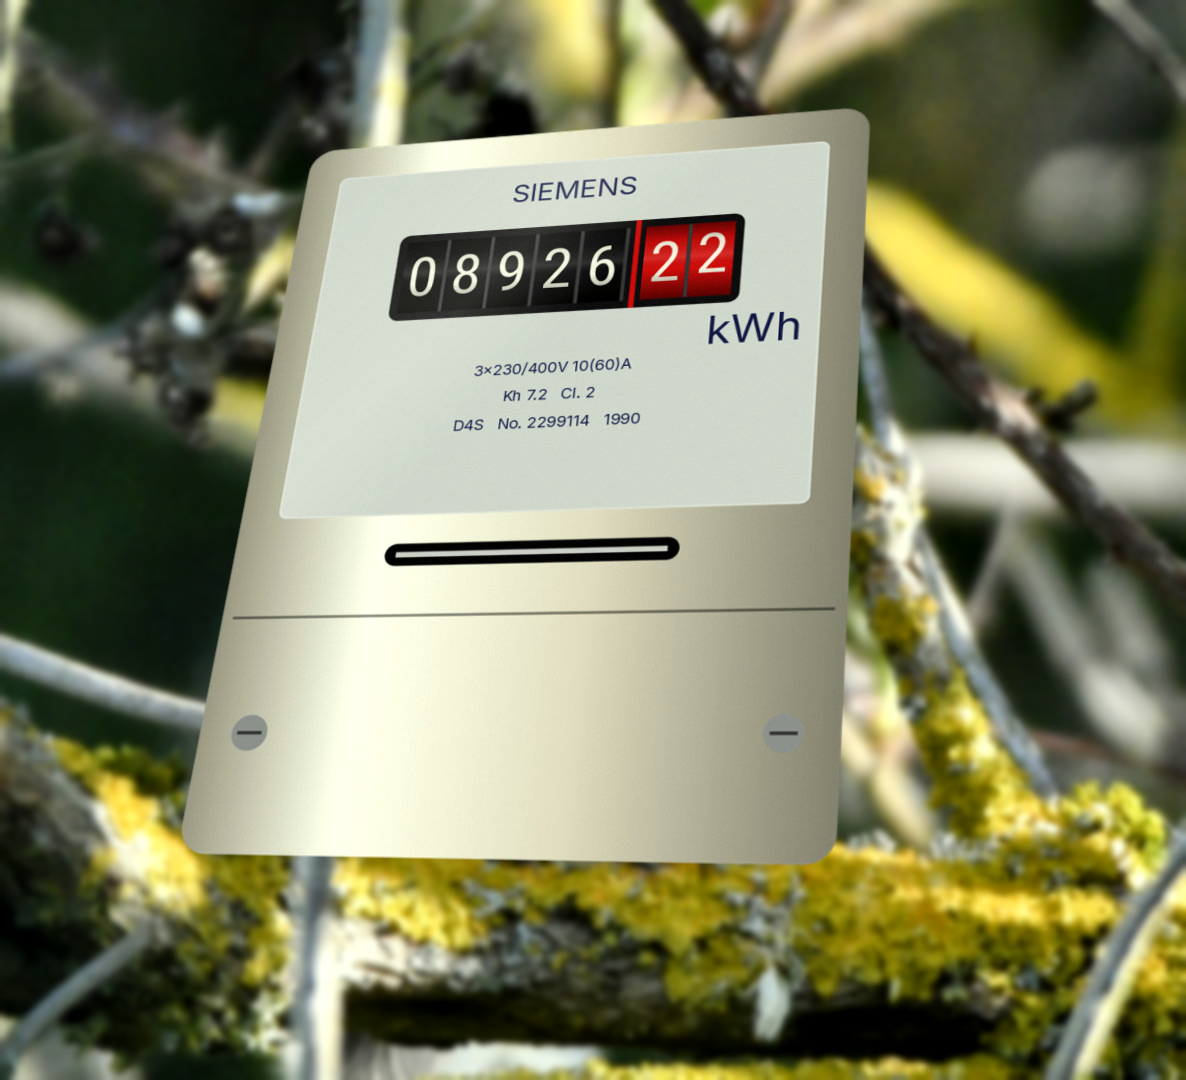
8926.22 kWh
